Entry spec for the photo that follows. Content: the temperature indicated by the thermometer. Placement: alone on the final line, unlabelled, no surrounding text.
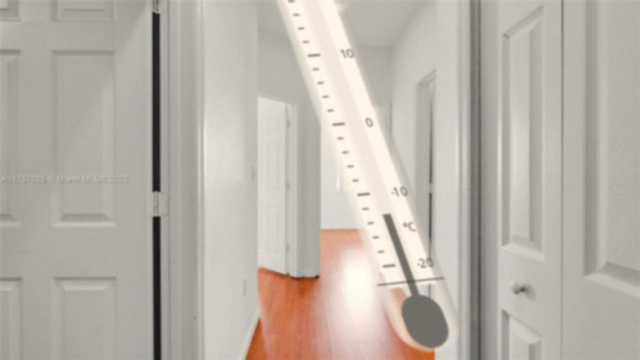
-13 °C
